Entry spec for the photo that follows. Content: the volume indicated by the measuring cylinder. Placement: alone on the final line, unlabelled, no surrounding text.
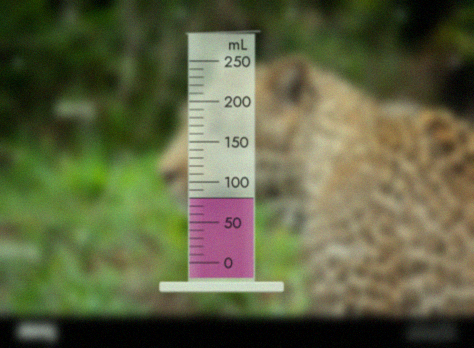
80 mL
